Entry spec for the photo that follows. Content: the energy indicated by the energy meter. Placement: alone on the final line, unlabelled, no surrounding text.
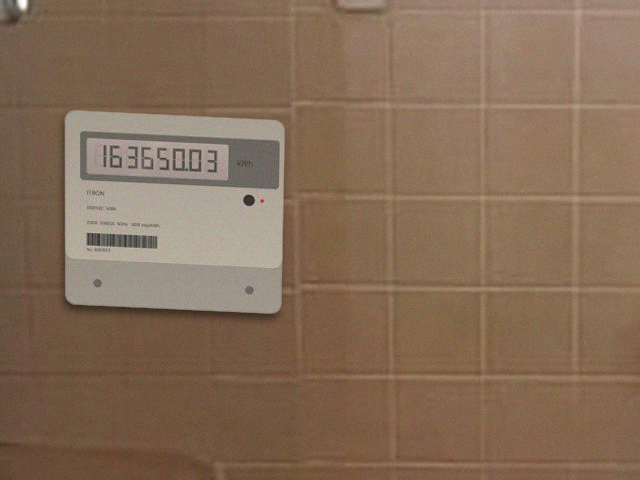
163650.03 kWh
